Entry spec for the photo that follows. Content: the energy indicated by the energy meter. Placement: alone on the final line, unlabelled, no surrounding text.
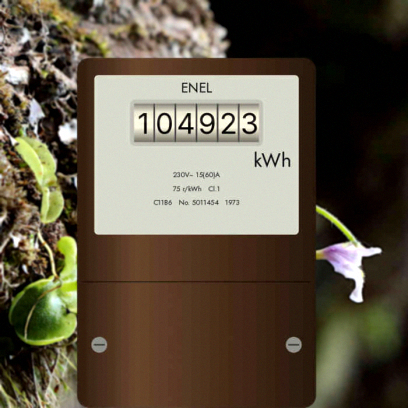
104923 kWh
